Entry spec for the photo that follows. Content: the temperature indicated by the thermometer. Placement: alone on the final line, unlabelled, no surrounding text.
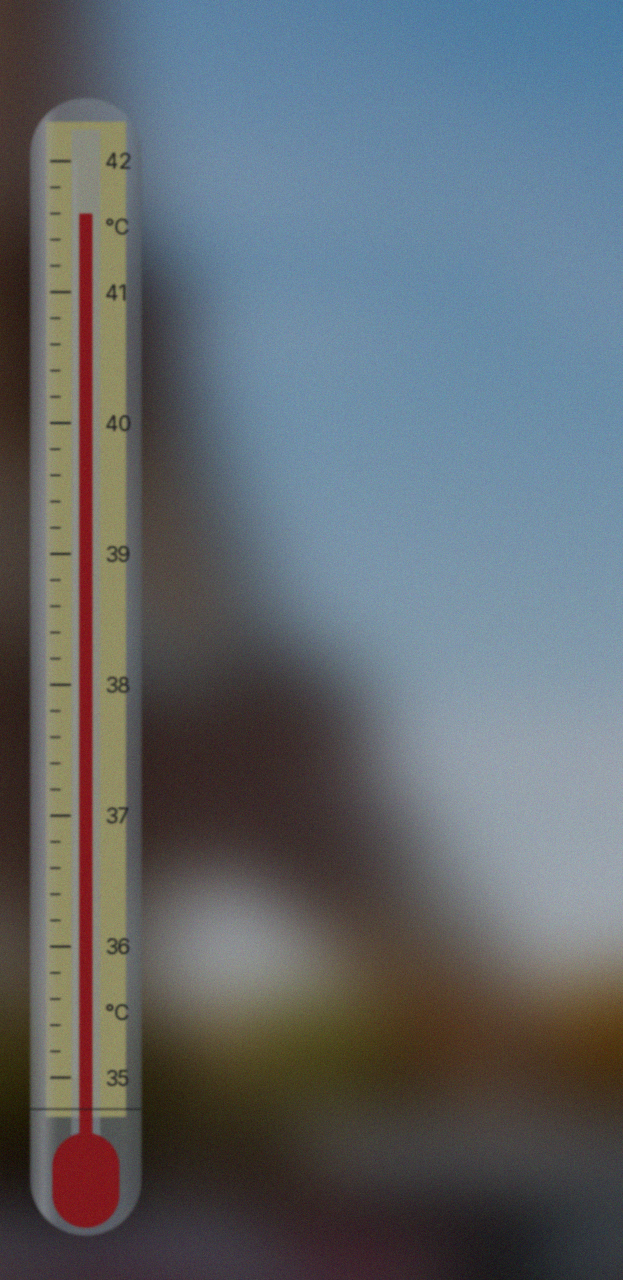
41.6 °C
